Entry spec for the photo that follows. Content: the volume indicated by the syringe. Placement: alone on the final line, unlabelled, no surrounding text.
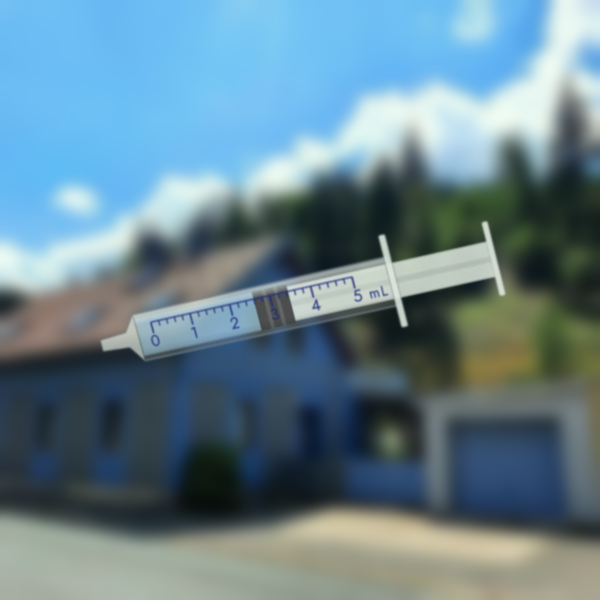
2.6 mL
